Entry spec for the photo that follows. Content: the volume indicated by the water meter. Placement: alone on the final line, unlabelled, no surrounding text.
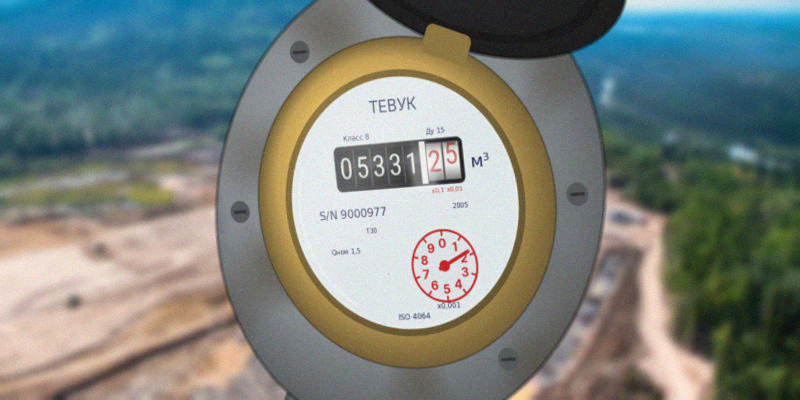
5331.251 m³
